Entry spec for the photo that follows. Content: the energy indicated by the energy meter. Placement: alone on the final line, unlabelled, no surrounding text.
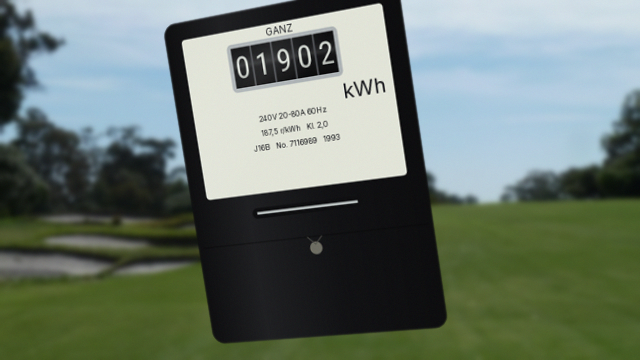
1902 kWh
